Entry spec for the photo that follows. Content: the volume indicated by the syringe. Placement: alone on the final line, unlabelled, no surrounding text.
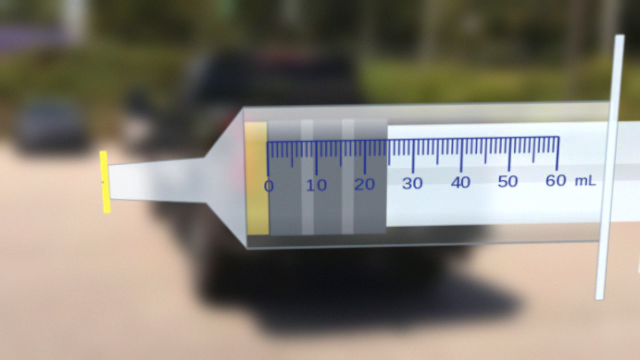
0 mL
